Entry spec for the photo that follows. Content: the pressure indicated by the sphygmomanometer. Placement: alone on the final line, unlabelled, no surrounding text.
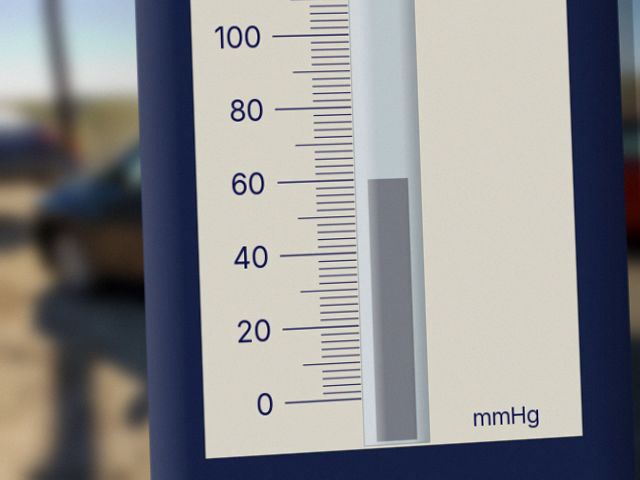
60 mmHg
